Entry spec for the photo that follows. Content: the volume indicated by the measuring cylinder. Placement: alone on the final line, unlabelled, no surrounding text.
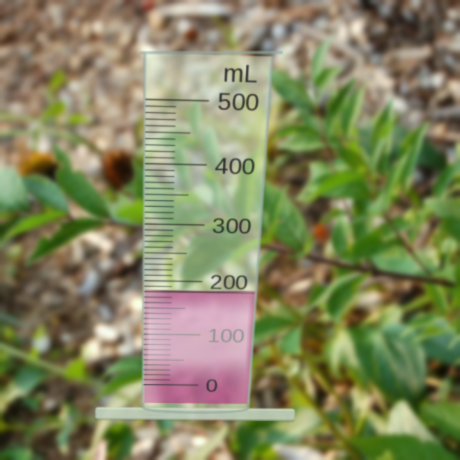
180 mL
